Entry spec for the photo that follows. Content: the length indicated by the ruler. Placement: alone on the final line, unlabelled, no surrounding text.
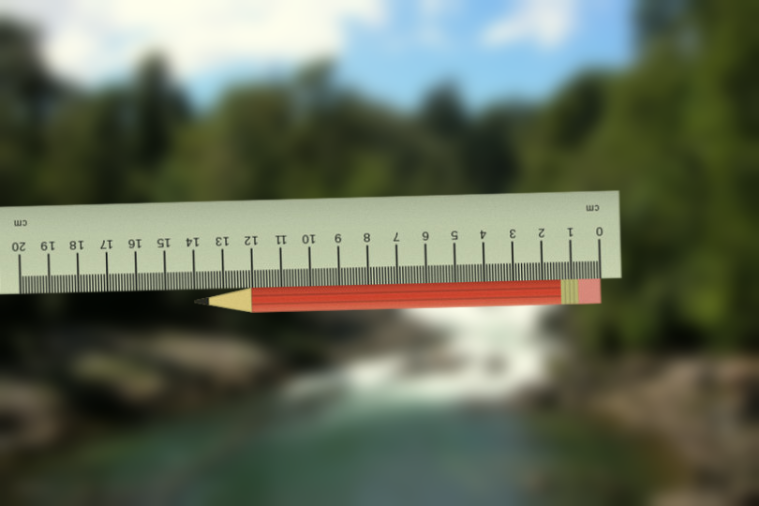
14 cm
